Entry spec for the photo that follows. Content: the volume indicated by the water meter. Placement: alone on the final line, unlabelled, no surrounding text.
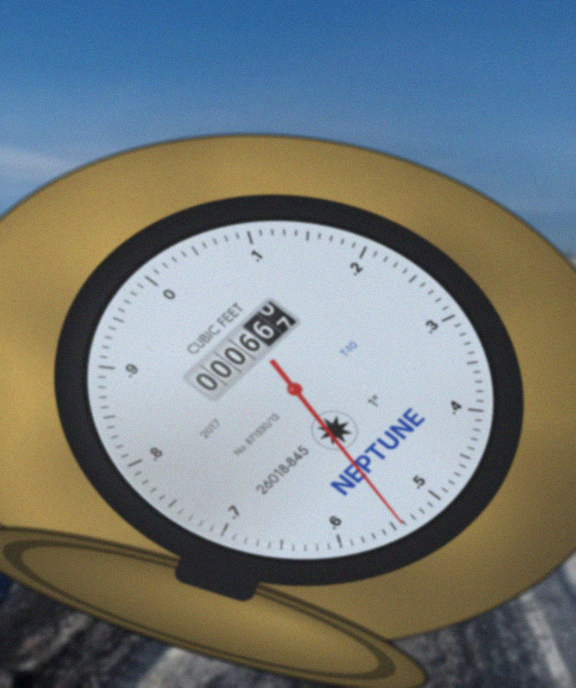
666.54 ft³
